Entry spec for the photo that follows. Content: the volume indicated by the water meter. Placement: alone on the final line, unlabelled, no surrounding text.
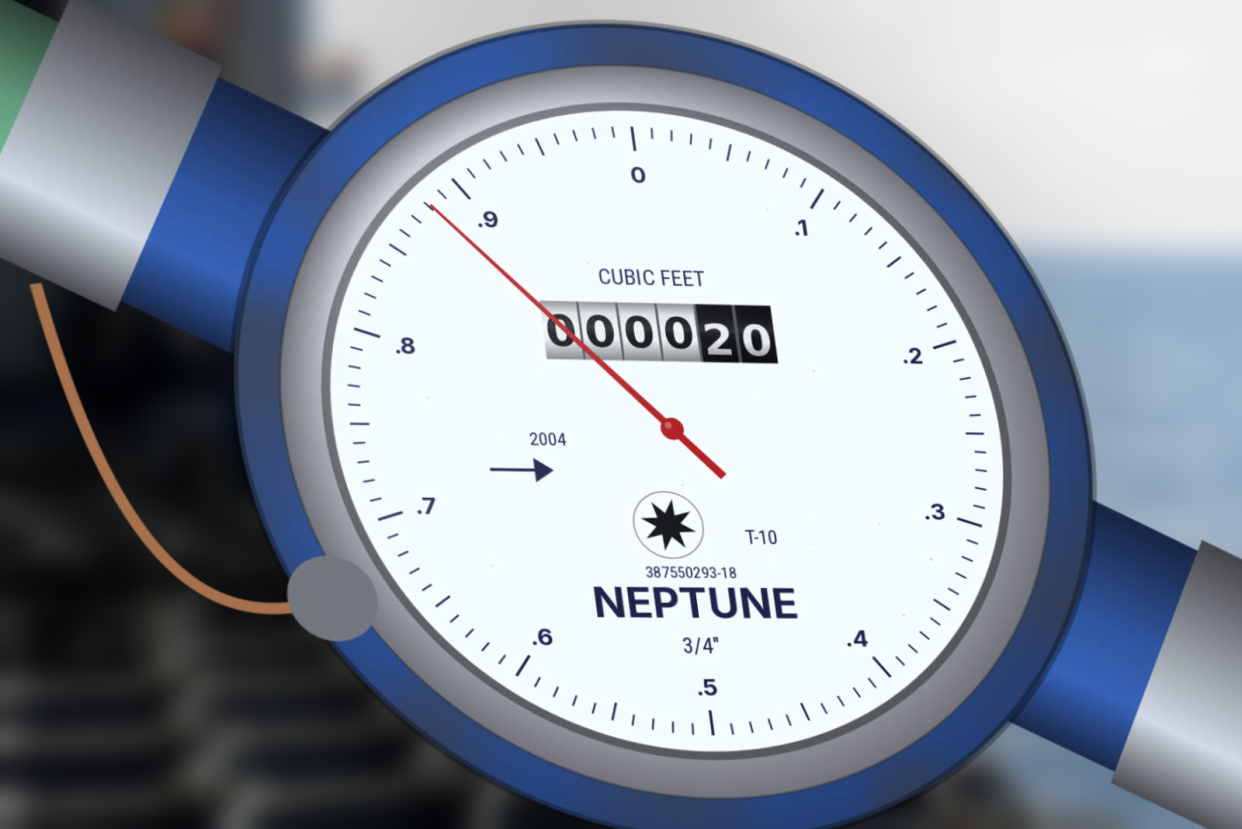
19.88 ft³
